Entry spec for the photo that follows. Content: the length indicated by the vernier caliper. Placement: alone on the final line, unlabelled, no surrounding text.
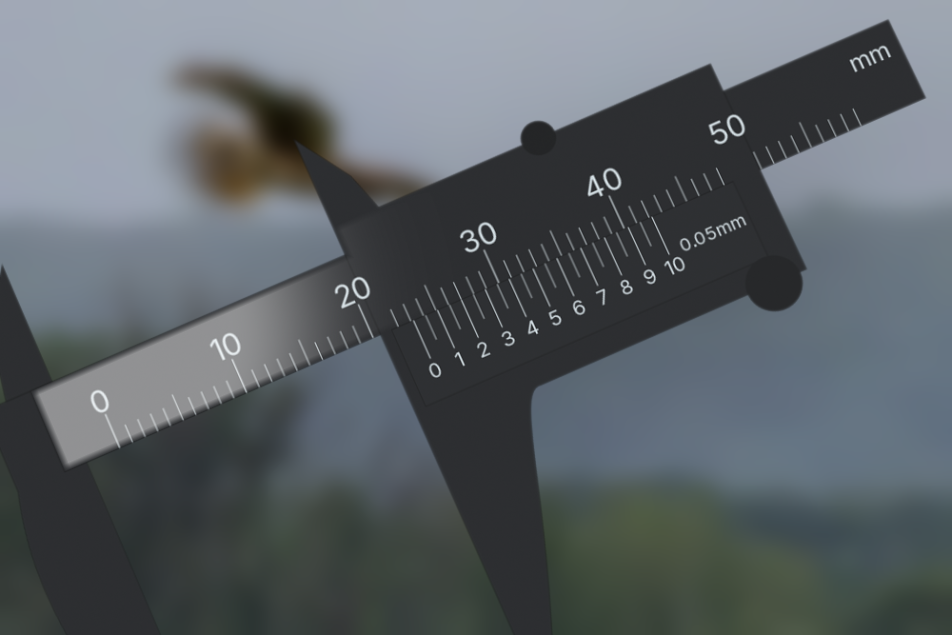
23.2 mm
